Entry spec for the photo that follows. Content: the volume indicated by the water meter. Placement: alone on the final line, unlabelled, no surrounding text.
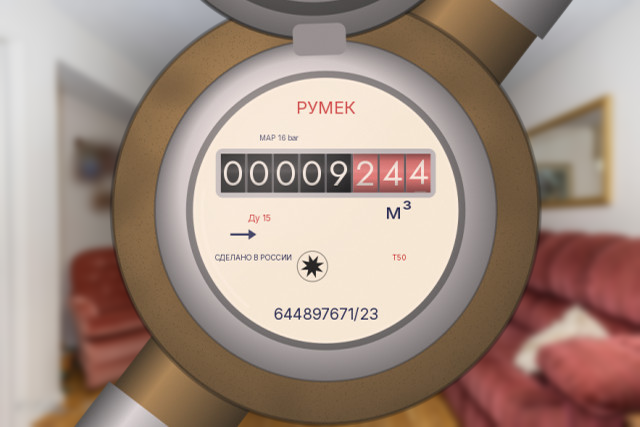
9.244 m³
